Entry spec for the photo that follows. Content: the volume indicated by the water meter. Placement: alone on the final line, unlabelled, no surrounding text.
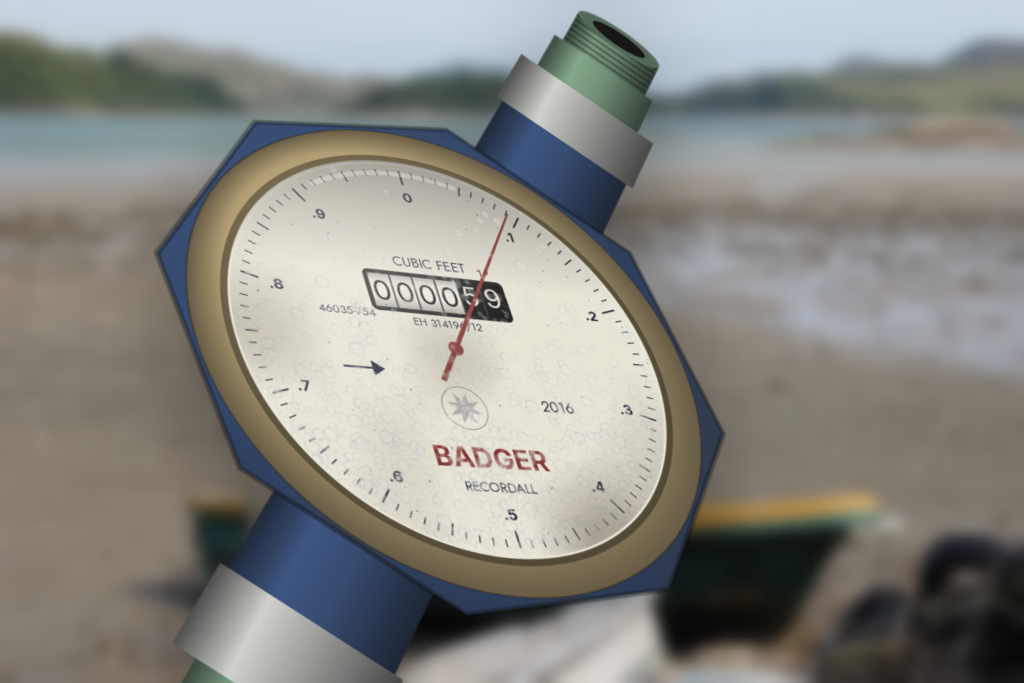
59.09 ft³
